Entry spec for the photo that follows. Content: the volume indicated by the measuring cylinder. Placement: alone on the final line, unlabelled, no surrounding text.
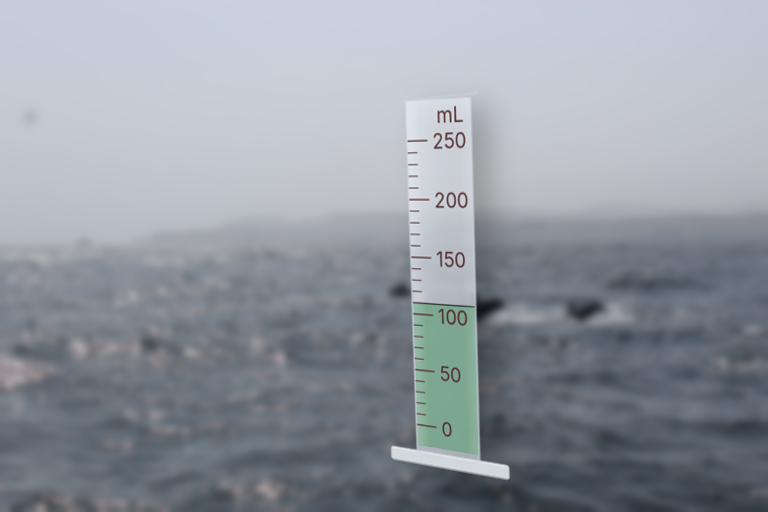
110 mL
